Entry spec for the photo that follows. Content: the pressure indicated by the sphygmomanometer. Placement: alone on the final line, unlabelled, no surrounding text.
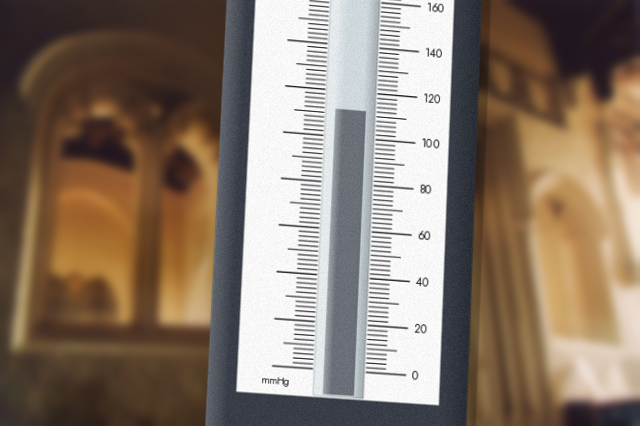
112 mmHg
